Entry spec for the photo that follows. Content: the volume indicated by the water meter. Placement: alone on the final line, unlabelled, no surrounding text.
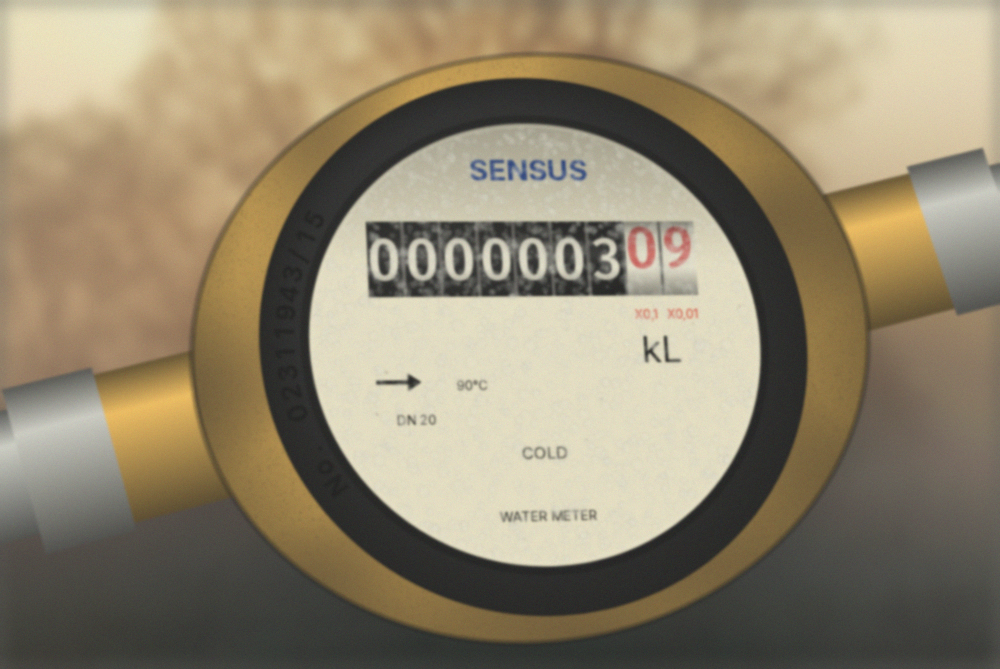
3.09 kL
